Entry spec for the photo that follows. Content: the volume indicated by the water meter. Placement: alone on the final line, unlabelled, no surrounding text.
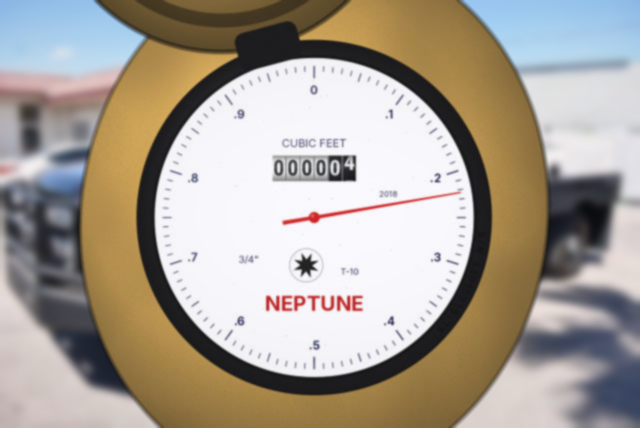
4.22 ft³
